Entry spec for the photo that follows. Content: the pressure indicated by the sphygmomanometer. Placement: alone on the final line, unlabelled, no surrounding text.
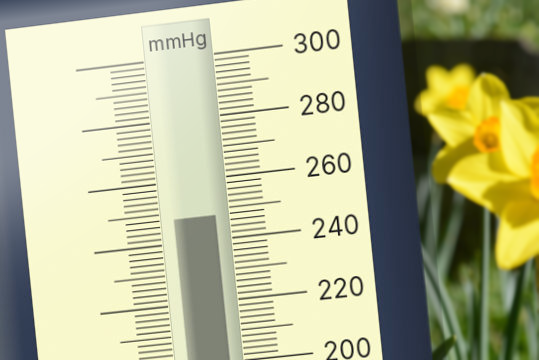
248 mmHg
